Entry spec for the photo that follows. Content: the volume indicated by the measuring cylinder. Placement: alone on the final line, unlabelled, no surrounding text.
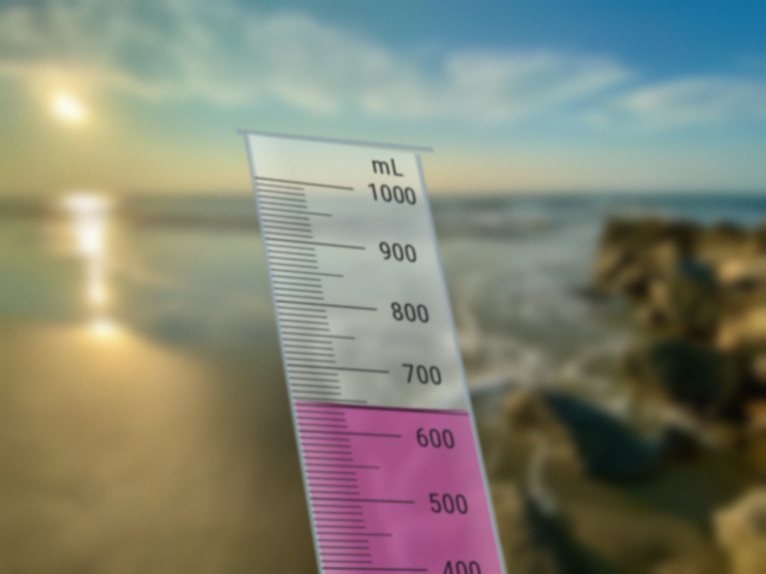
640 mL
